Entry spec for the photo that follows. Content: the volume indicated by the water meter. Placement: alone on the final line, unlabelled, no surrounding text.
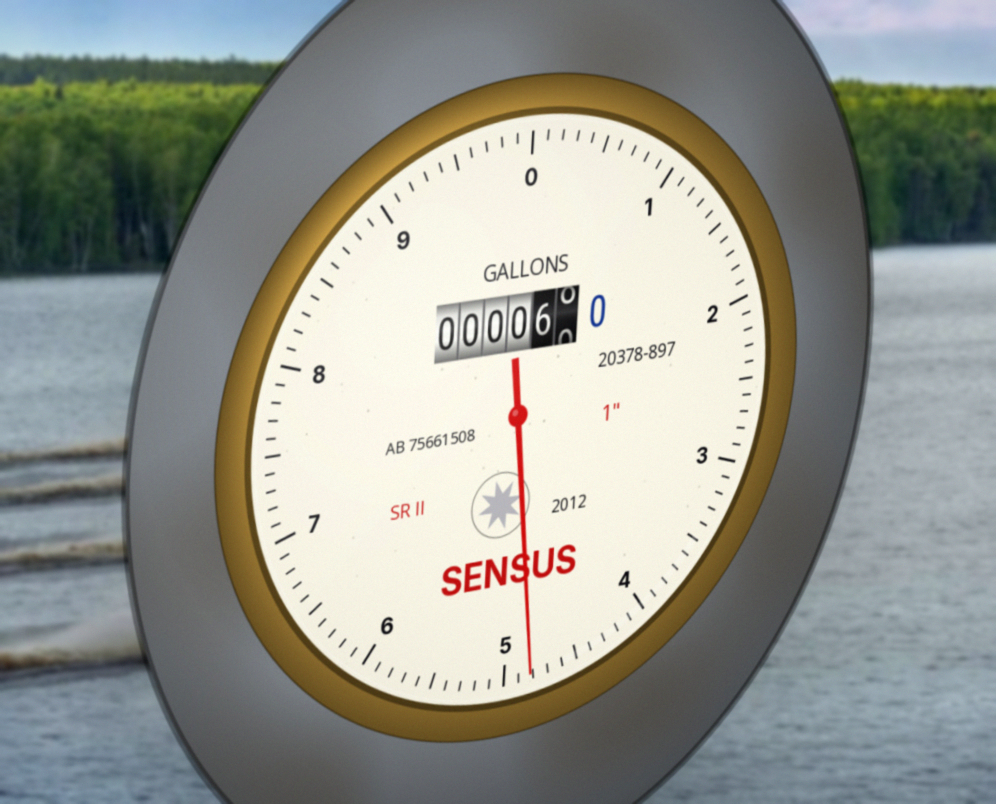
684.8 gal
